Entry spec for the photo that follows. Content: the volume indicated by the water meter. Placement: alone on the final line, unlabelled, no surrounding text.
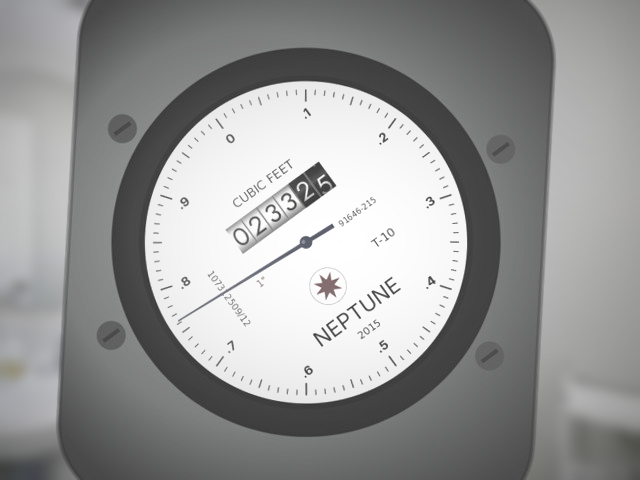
23324.76 ft³
